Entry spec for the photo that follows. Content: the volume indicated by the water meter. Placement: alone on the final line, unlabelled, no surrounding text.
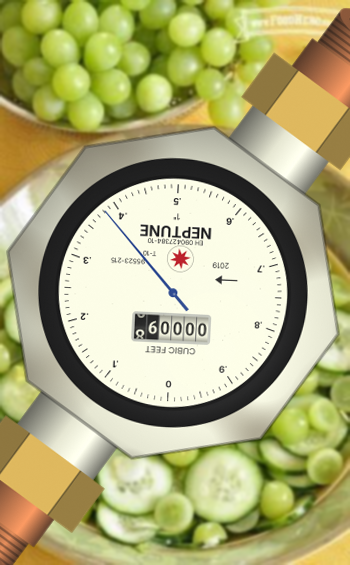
98.38 ft³
